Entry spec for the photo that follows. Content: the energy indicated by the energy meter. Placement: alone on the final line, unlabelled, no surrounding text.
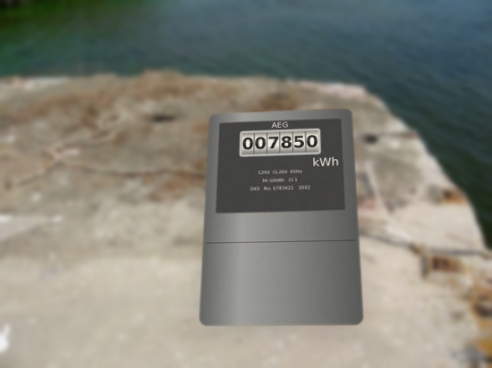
7850 kWh
